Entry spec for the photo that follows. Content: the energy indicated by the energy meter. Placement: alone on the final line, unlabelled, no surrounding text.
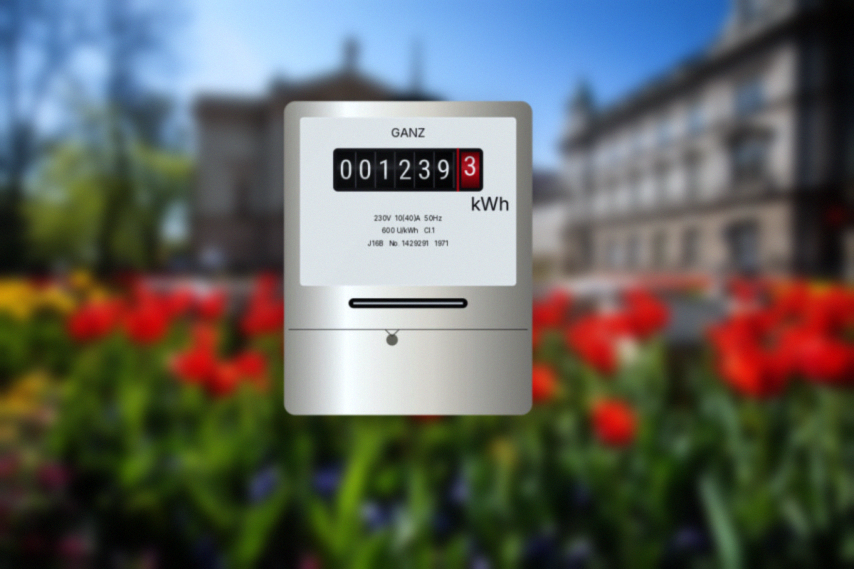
1239.3 kWh
